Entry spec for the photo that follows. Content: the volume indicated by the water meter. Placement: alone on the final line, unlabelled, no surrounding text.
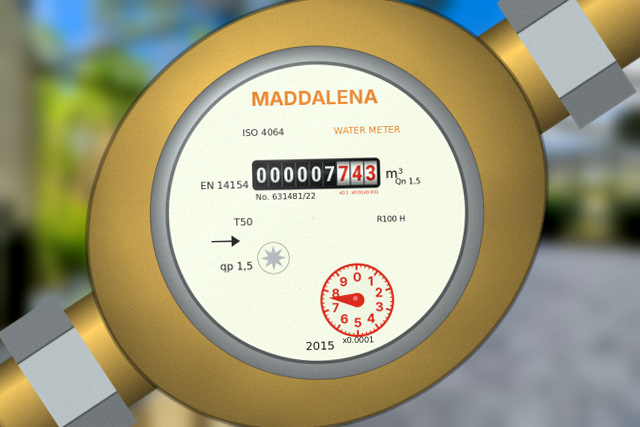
7.7437 m³
